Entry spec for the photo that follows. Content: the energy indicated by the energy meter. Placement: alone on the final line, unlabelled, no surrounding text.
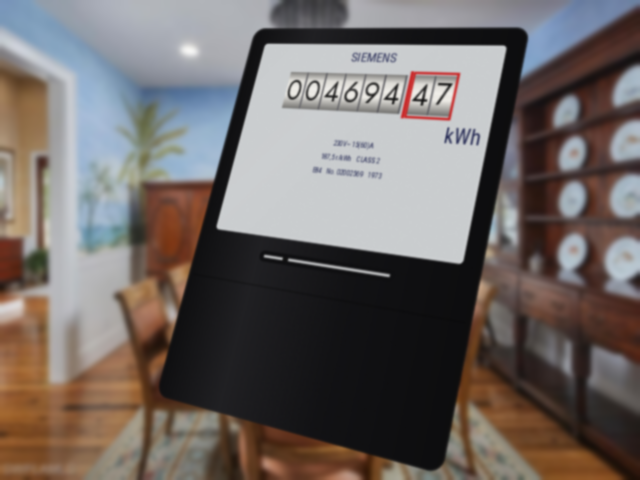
4694.47 kWh
